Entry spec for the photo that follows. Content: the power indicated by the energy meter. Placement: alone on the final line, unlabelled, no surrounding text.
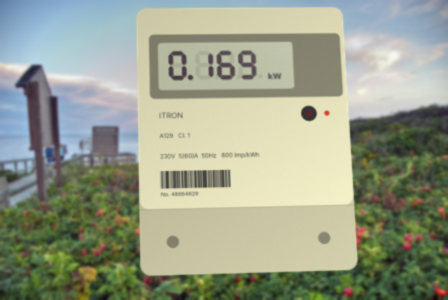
0.169 kW
